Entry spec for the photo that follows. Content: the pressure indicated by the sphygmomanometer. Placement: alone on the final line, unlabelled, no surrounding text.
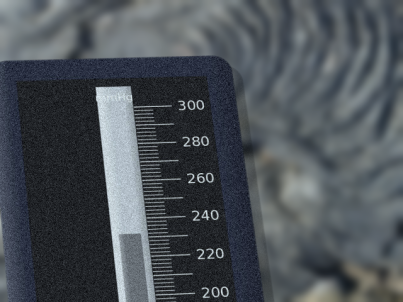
232 mmHg
